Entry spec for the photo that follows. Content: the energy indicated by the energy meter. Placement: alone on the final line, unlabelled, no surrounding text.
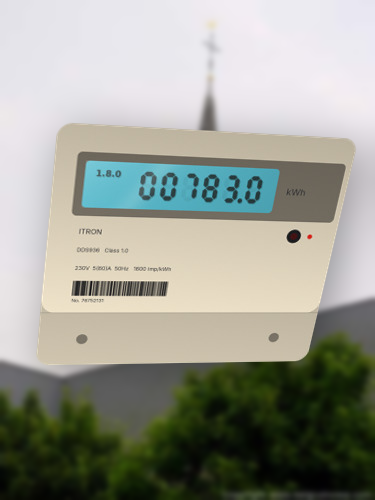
783.0 kWh
